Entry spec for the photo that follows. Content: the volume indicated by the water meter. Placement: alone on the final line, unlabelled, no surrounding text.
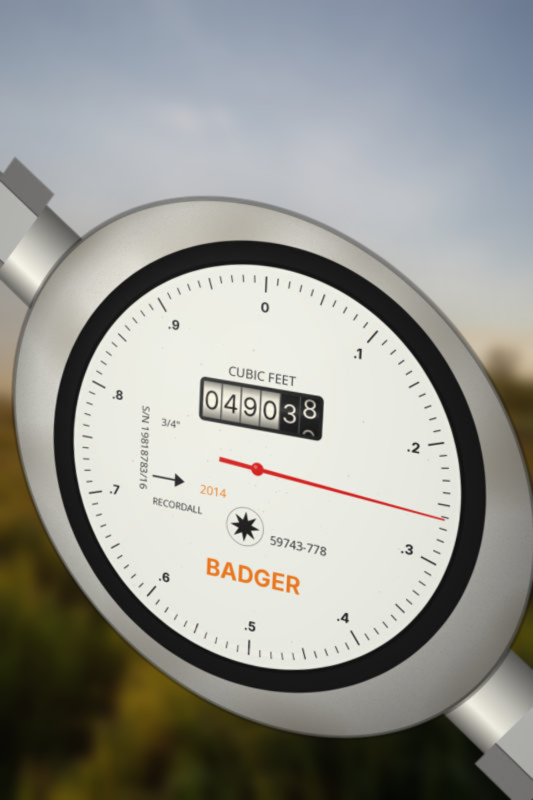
49038.26 ft³
